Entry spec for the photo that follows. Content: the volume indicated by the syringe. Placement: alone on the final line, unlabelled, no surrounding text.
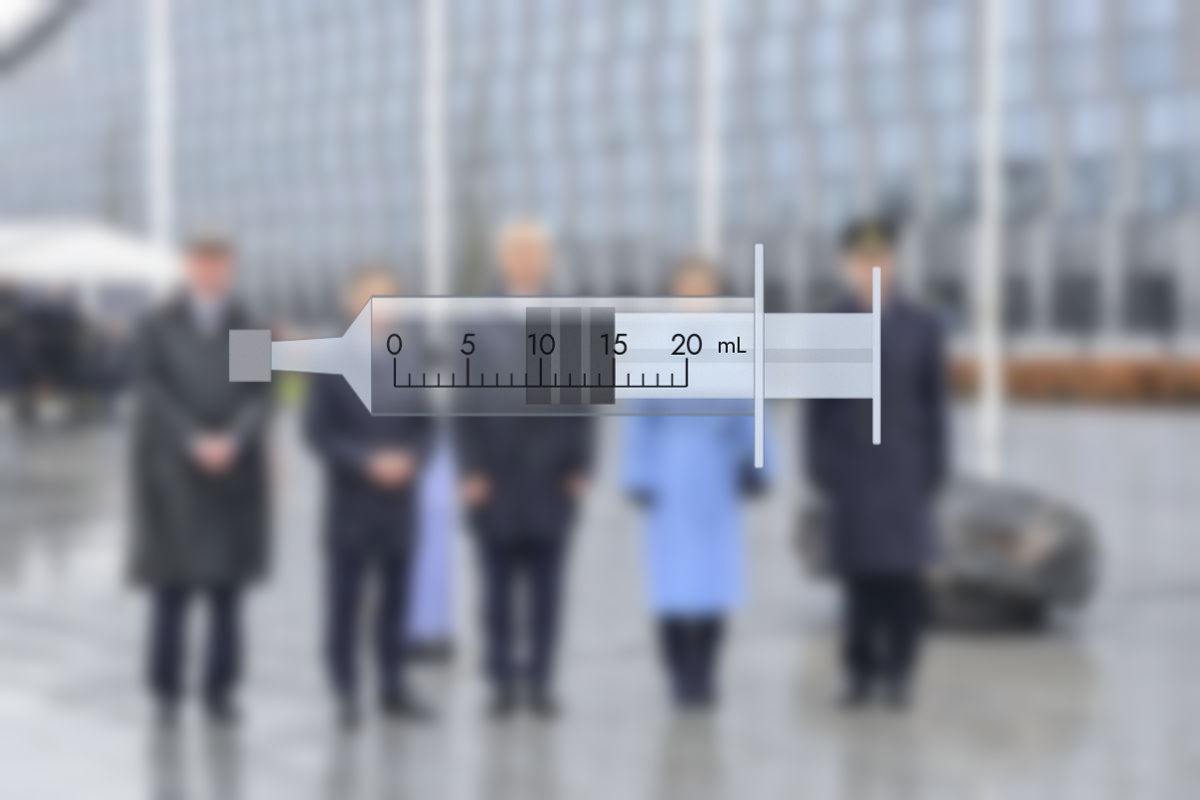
9 mL
